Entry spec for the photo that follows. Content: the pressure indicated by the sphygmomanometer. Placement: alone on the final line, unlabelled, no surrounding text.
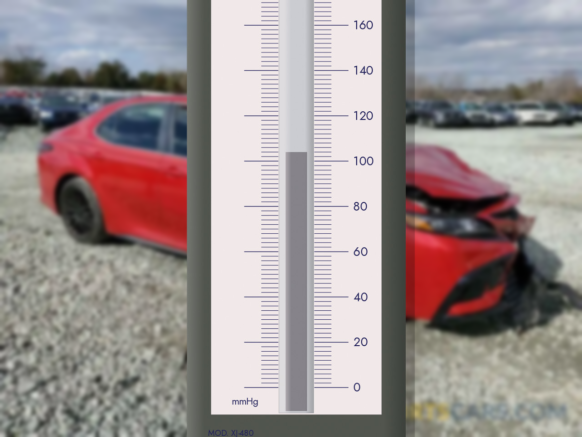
104 mmHg
